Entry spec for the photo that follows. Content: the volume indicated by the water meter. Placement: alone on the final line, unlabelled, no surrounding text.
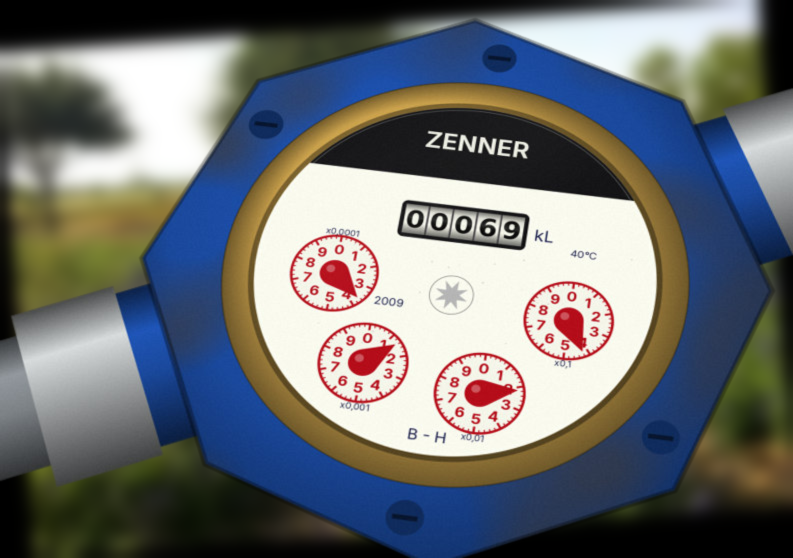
69.4213 kL
